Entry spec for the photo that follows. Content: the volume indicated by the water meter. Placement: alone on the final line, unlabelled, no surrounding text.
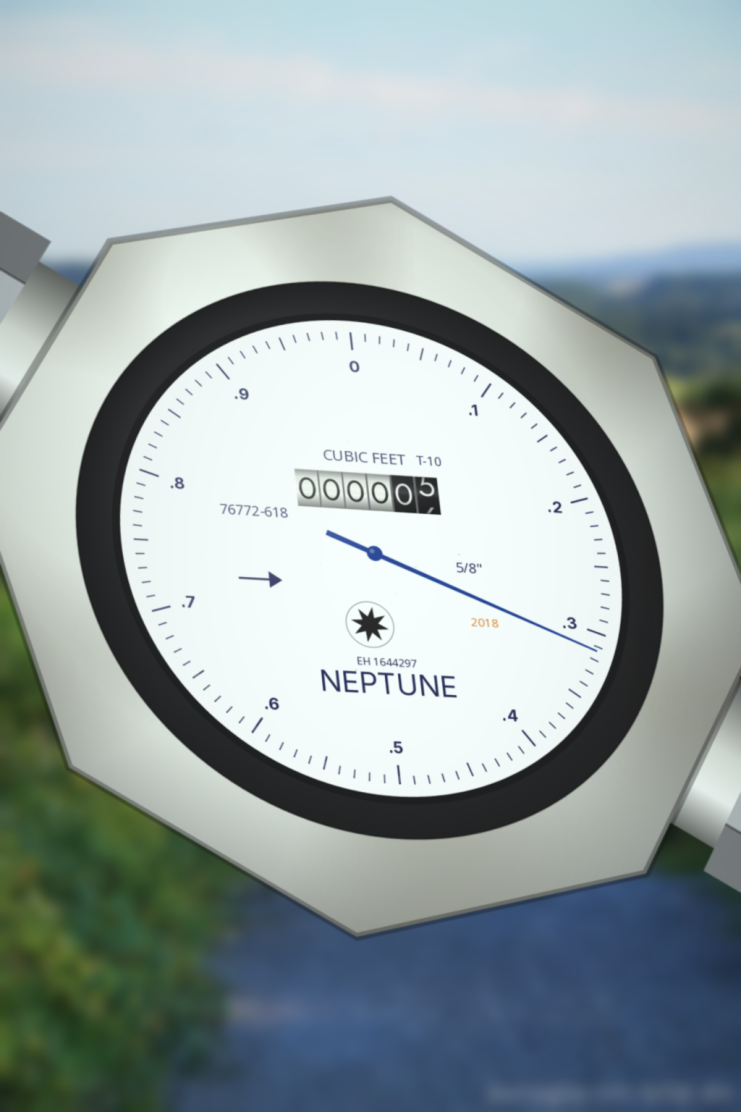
5.31 ft³
